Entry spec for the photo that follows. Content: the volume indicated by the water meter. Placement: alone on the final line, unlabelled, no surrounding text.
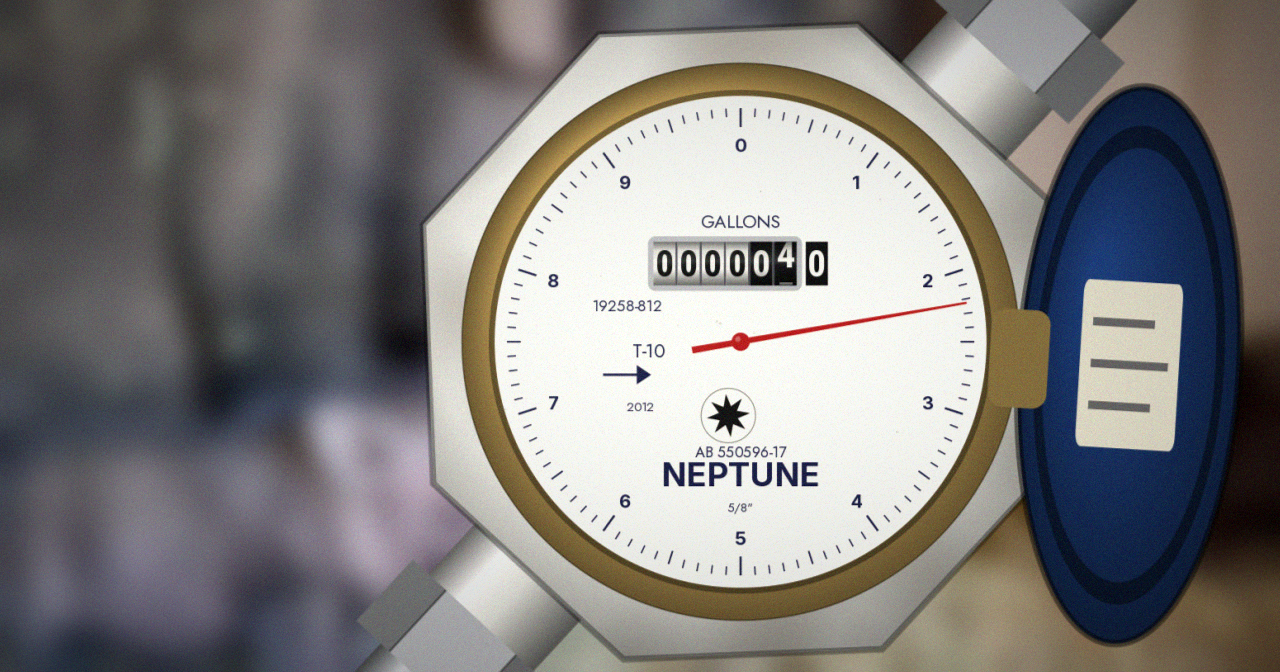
42.2 gal
